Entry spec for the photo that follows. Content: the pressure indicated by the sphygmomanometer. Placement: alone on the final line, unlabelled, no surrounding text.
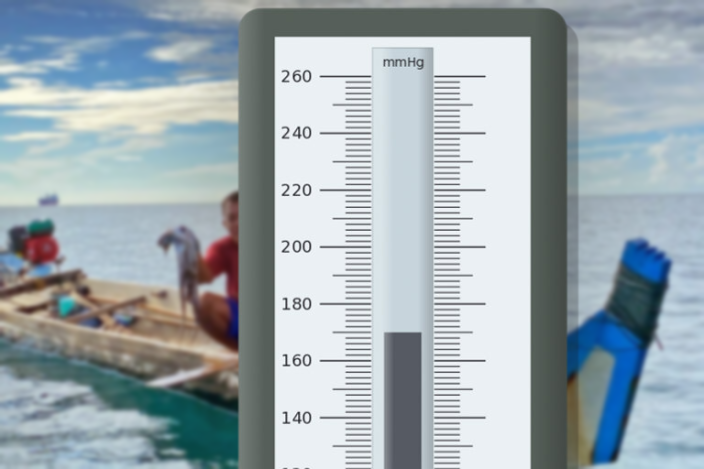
170 mmHg
